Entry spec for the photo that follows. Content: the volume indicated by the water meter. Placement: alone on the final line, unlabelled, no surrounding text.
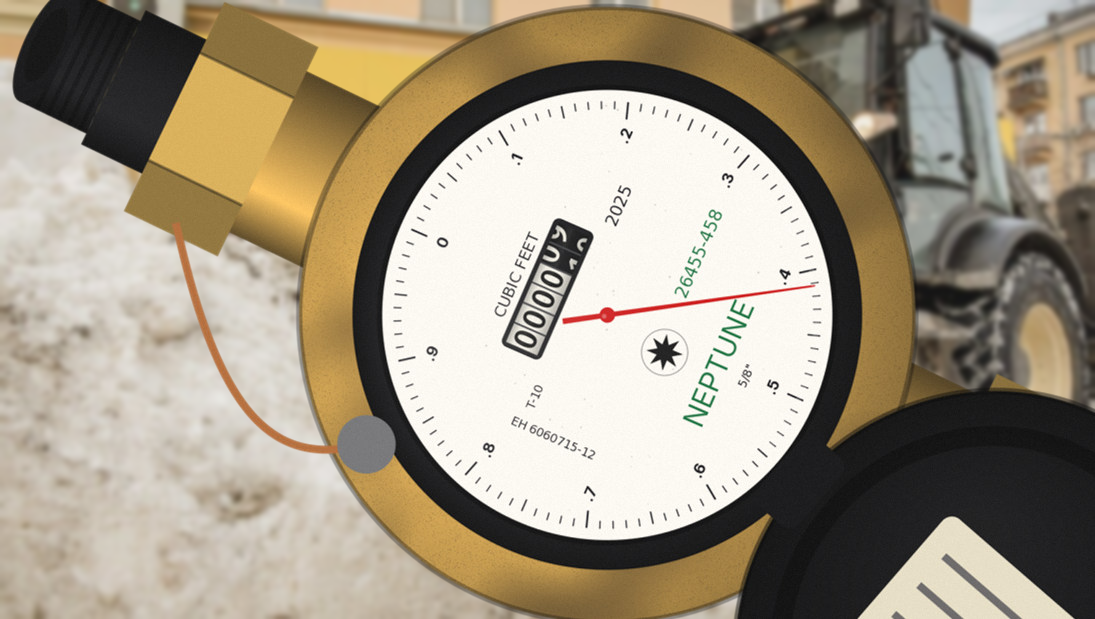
9.41 ft³
